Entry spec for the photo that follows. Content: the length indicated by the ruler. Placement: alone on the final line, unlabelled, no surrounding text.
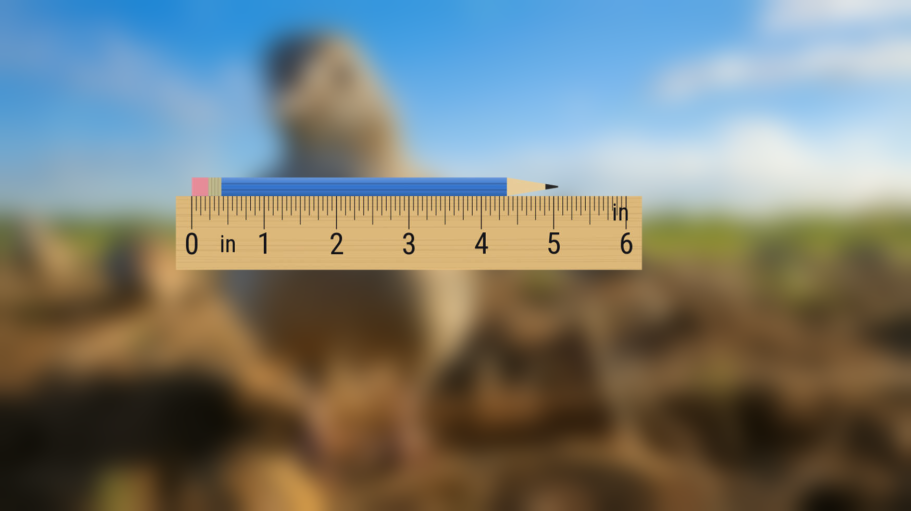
5.0625 in
